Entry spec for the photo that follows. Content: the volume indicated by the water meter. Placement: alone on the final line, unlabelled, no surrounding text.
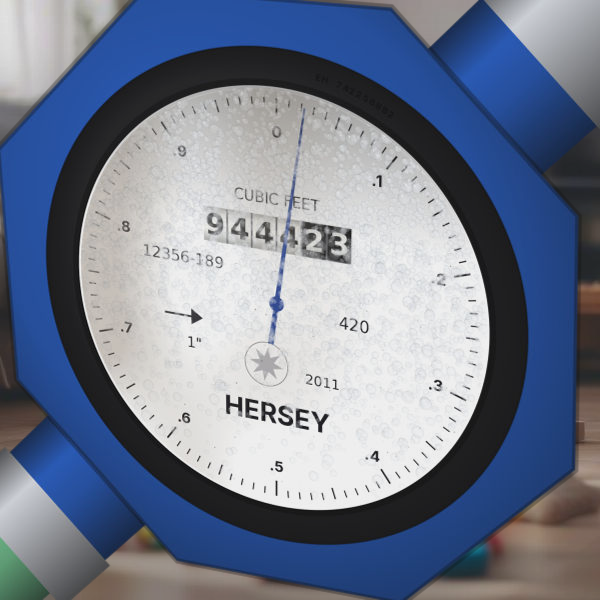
944423.02 ft³
